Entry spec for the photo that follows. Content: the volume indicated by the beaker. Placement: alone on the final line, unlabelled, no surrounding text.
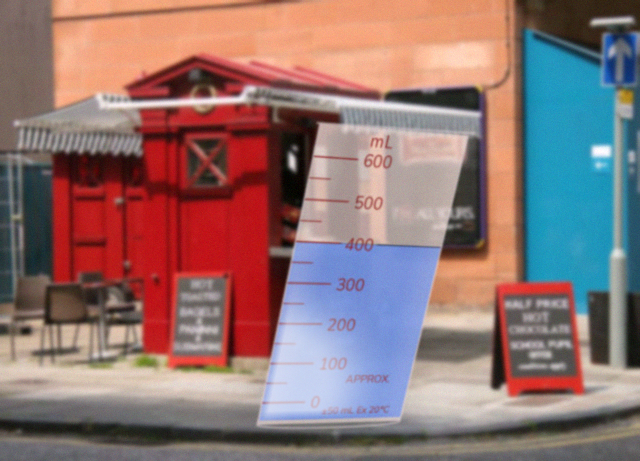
400 mL
